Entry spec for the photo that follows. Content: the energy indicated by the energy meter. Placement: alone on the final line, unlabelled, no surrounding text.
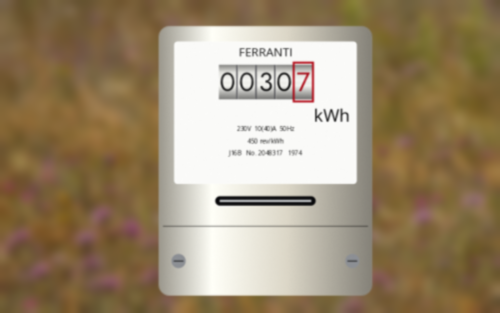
30.7 kWh
